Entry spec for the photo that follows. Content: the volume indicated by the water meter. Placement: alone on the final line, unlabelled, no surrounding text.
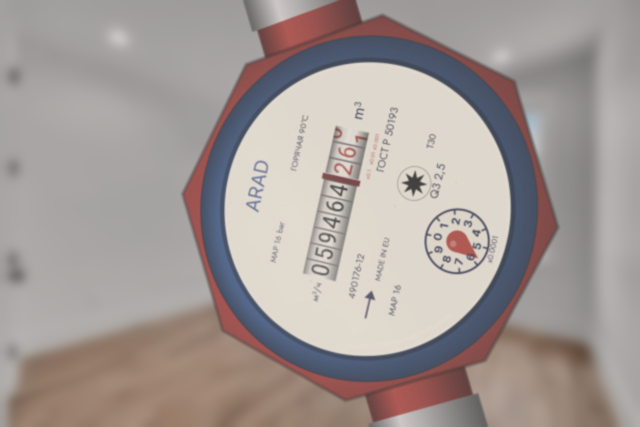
59464.2605 m³
